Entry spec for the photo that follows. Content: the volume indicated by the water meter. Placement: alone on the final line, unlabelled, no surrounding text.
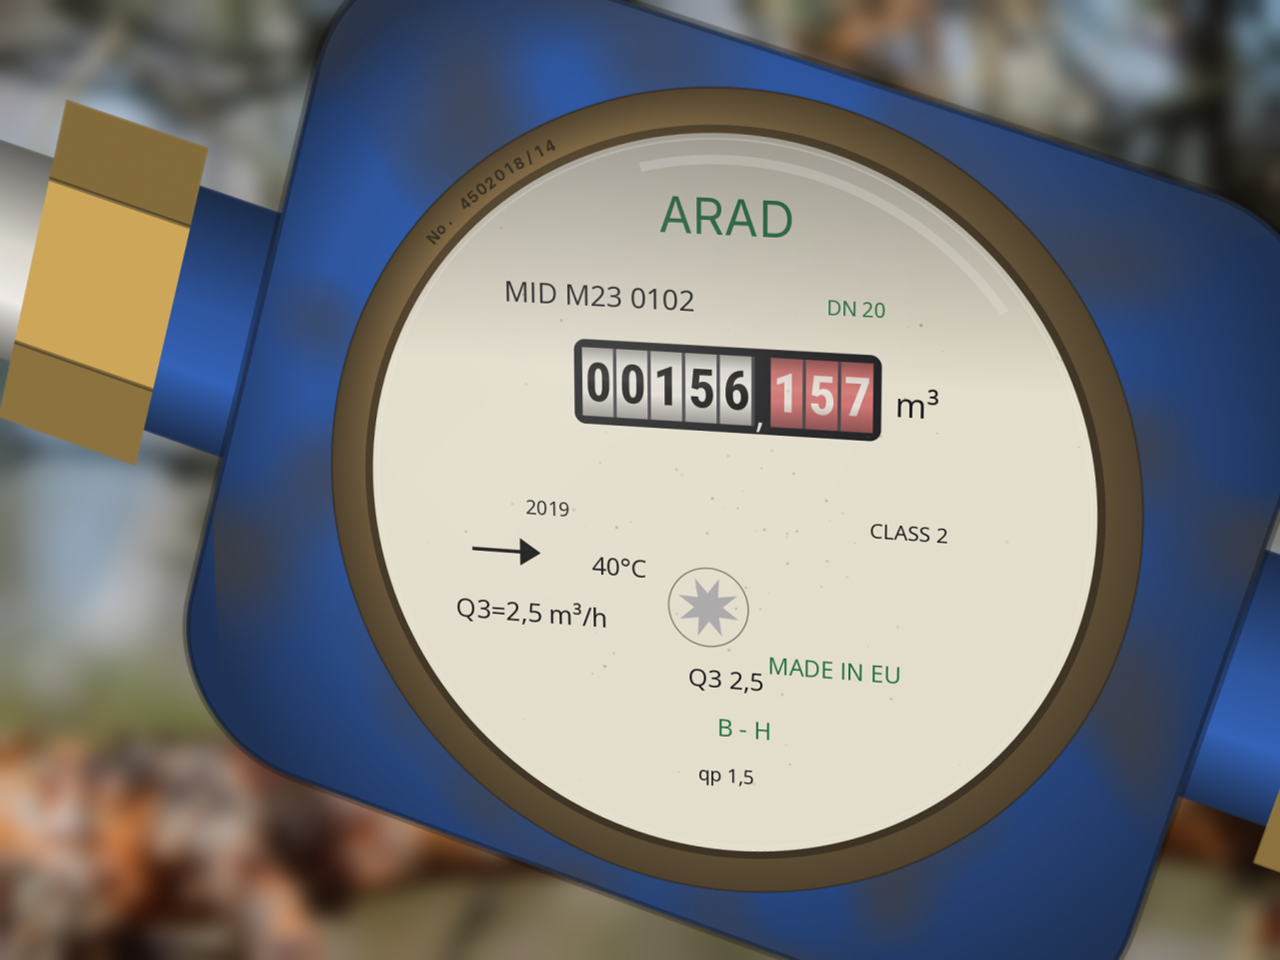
156.157 m³
